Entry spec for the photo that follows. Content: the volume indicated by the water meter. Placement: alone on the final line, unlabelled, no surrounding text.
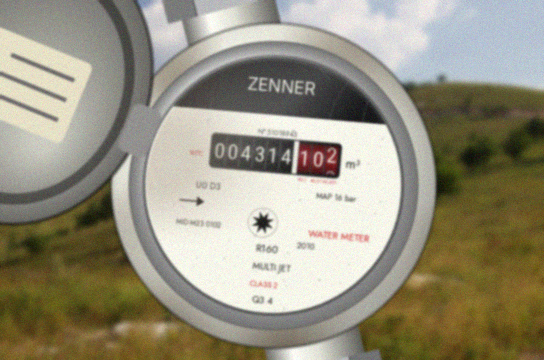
4314.102 m³
